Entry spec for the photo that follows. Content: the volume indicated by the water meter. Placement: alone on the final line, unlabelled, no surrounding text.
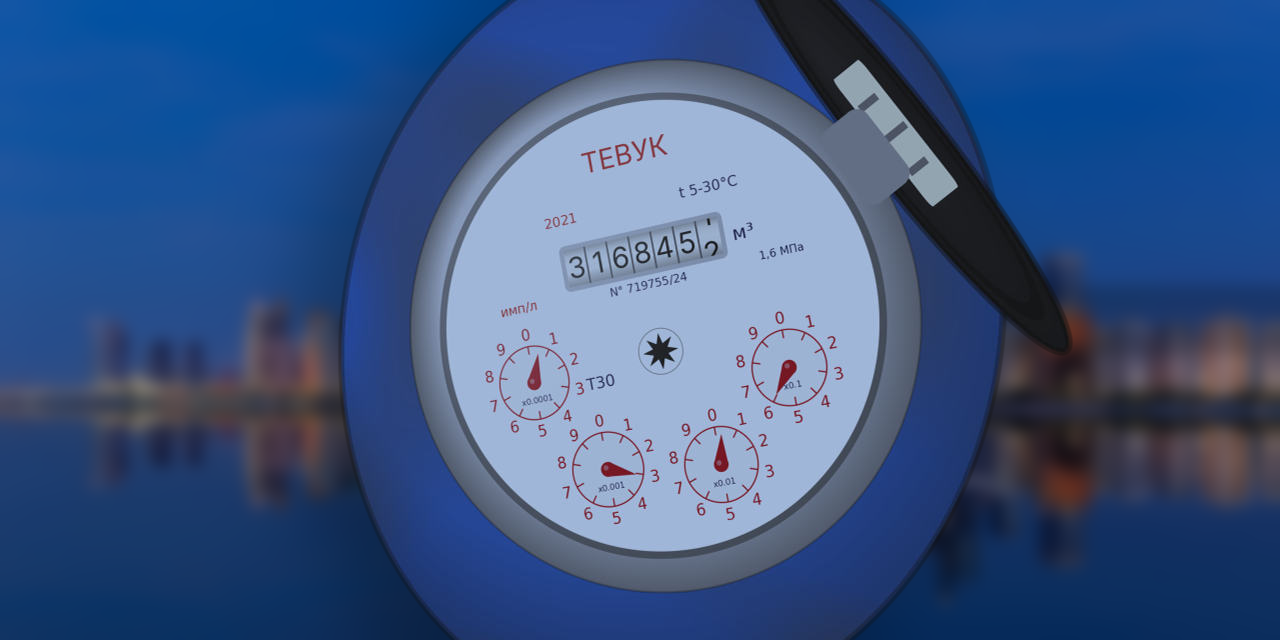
3168451.6030 m³
